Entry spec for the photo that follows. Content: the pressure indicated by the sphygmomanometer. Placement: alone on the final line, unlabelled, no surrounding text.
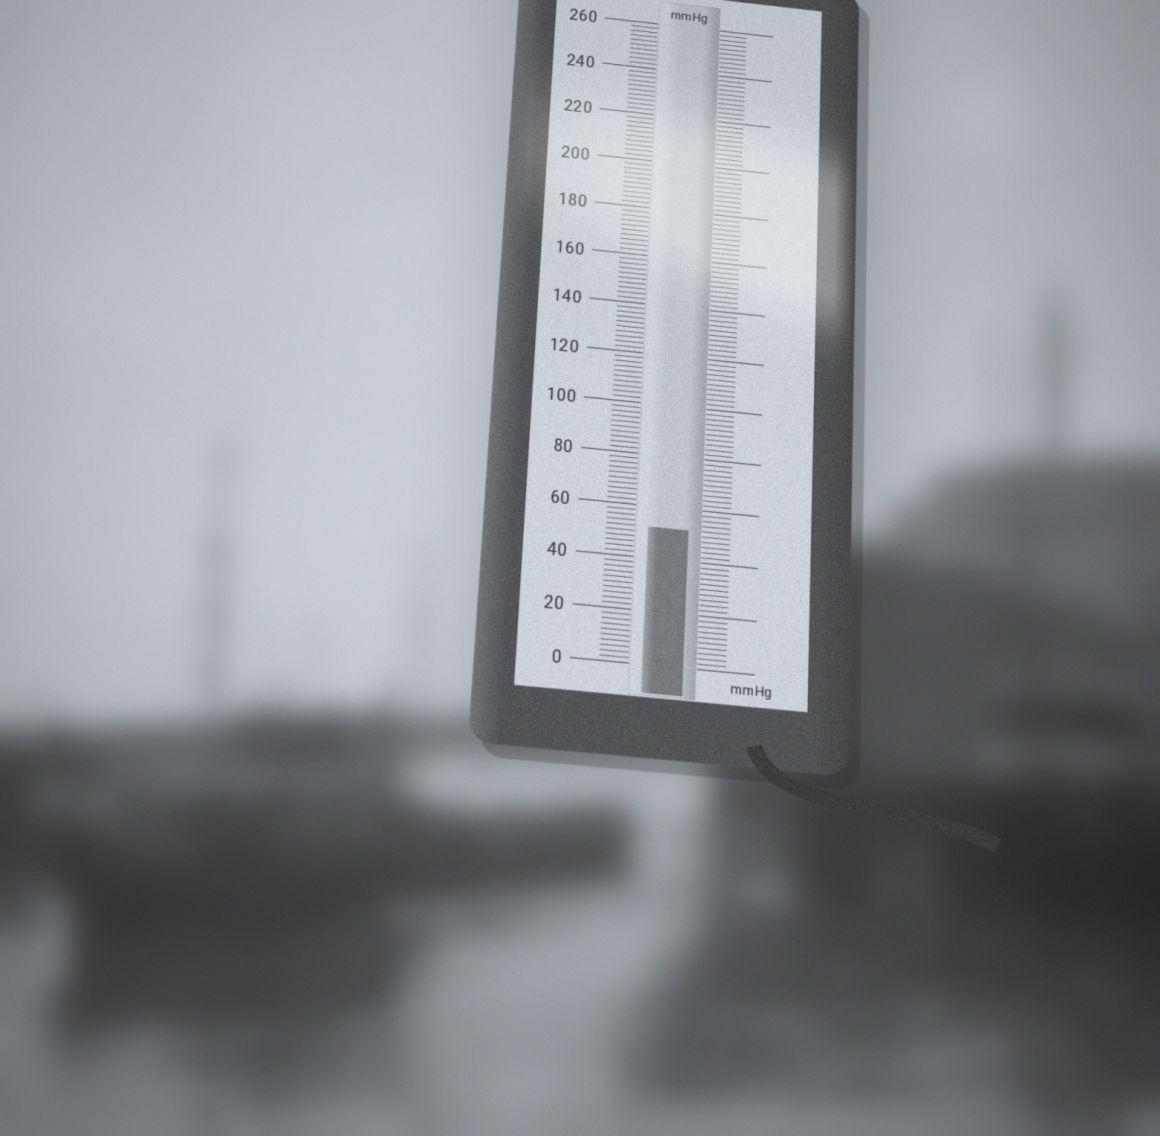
52 mmHg
